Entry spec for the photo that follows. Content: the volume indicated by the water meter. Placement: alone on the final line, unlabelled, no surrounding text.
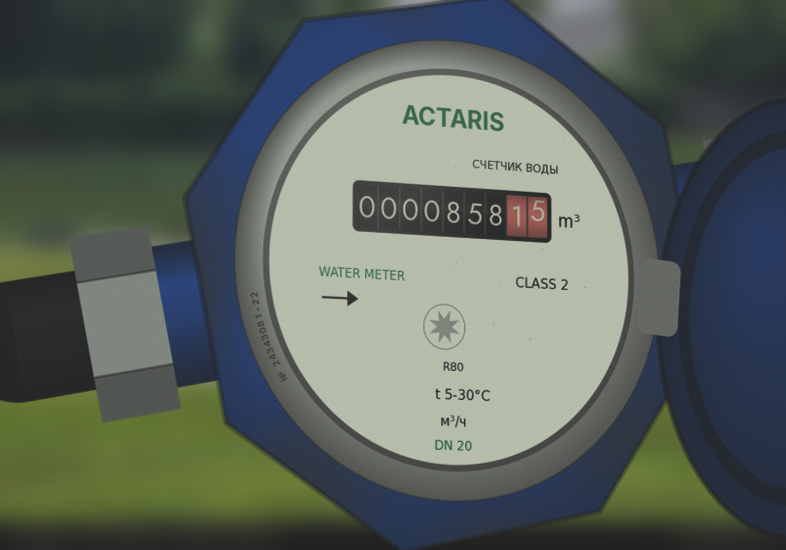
858.15 m³
